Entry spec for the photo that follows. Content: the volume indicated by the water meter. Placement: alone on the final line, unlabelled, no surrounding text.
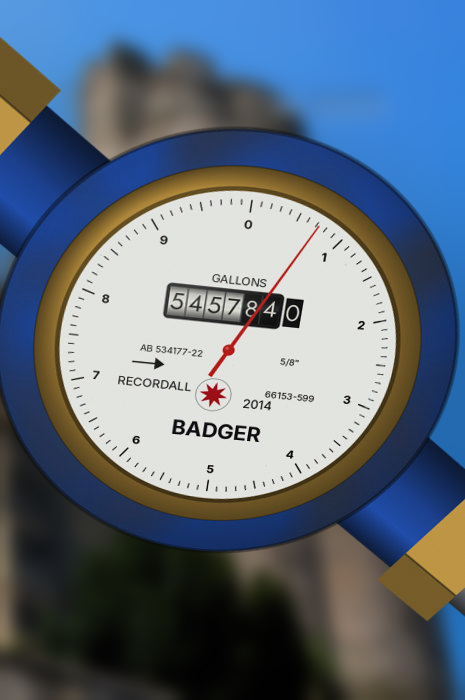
5457840.7 gal
